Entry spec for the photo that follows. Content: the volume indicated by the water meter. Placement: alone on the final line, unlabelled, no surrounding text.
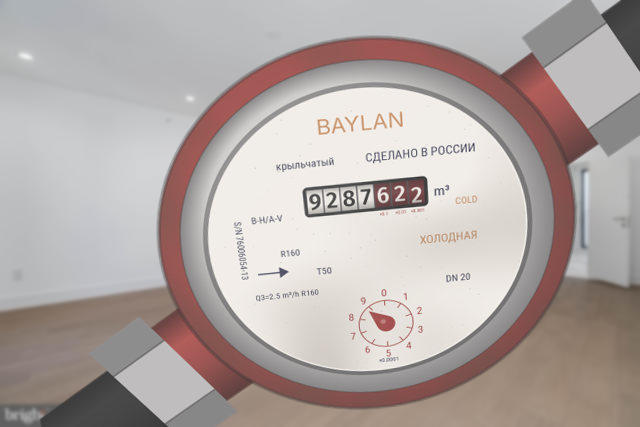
9287.6218 m³
